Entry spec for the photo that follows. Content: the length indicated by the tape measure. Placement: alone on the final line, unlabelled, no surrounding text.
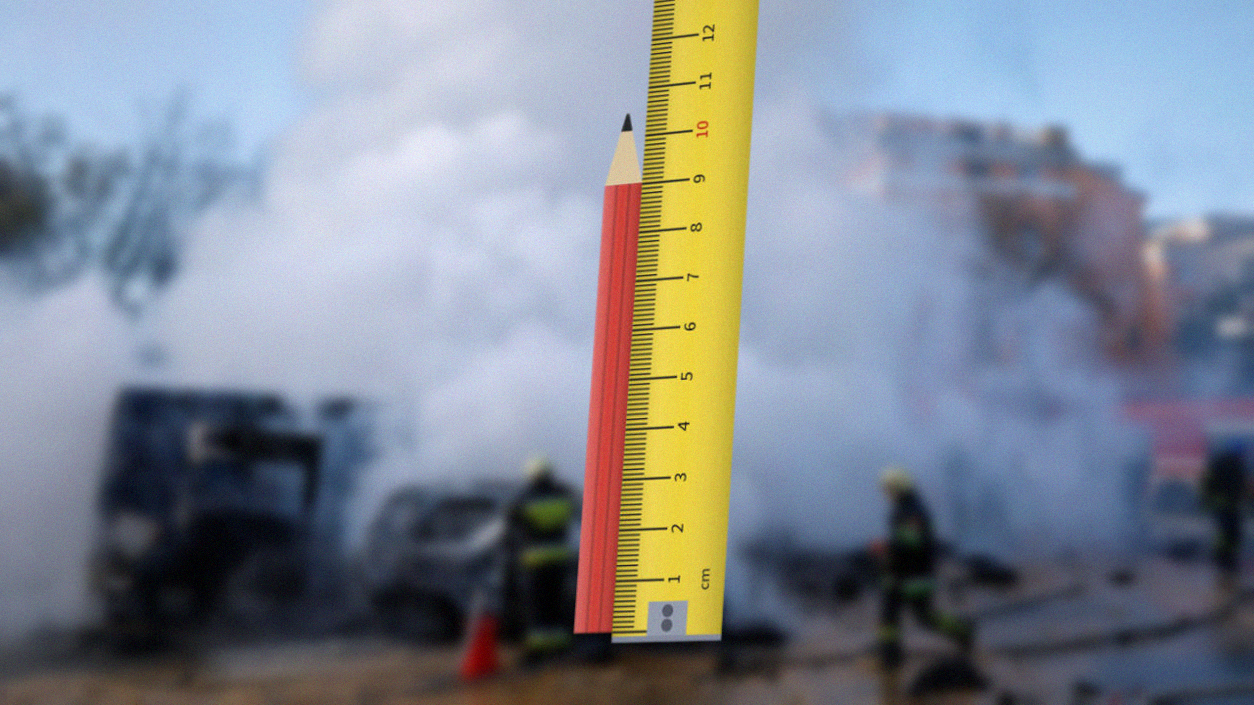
10.5 cm
